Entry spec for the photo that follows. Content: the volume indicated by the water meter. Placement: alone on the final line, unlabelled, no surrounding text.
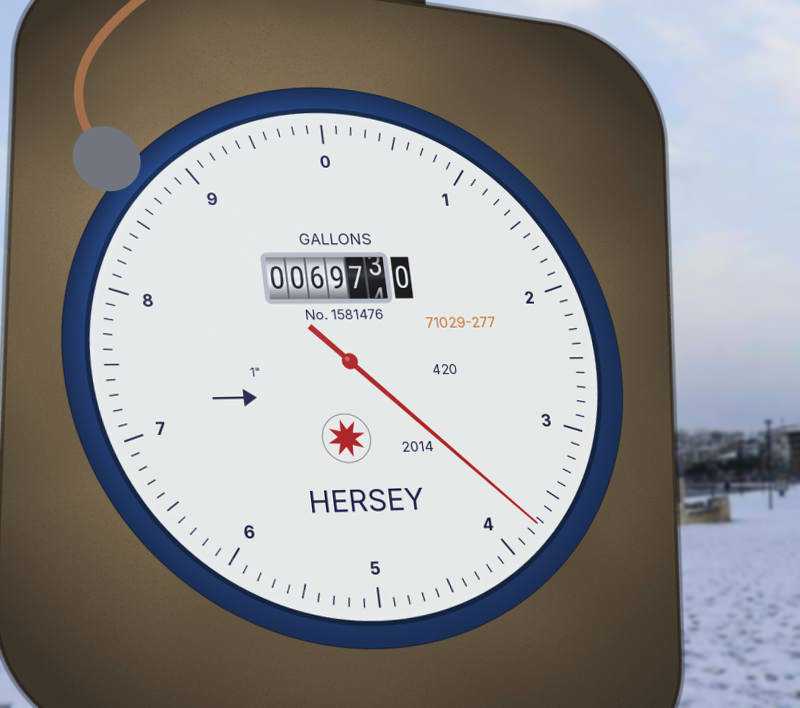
69733.7 gal
